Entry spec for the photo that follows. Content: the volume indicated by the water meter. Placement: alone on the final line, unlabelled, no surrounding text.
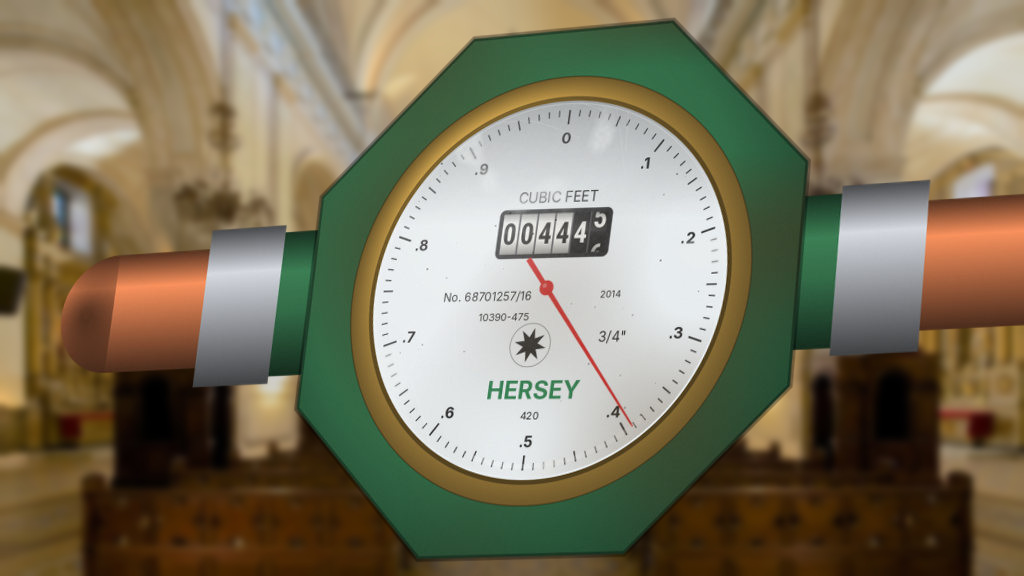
4445.39 ft³
